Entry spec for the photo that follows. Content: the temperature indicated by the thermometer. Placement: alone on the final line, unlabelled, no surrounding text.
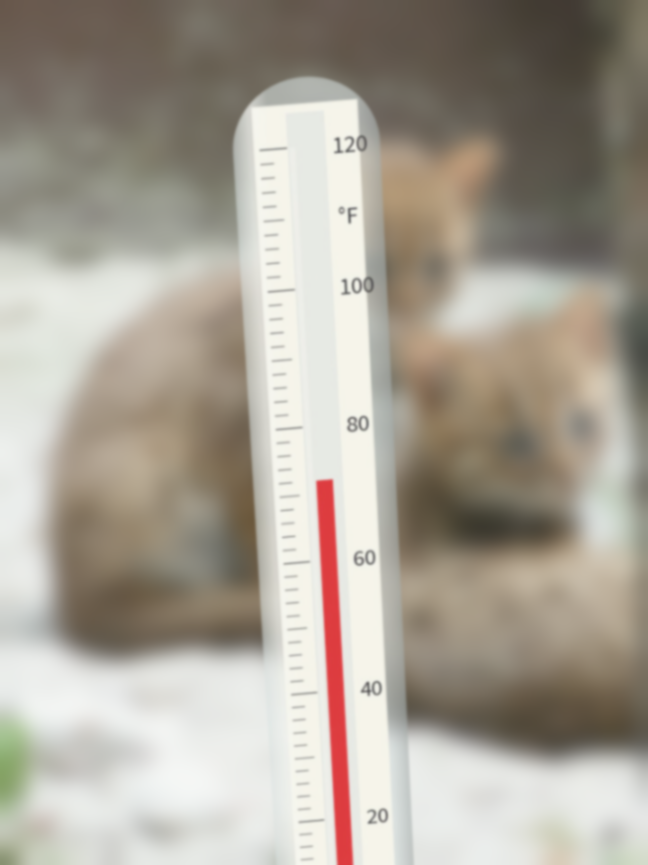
72 °F
